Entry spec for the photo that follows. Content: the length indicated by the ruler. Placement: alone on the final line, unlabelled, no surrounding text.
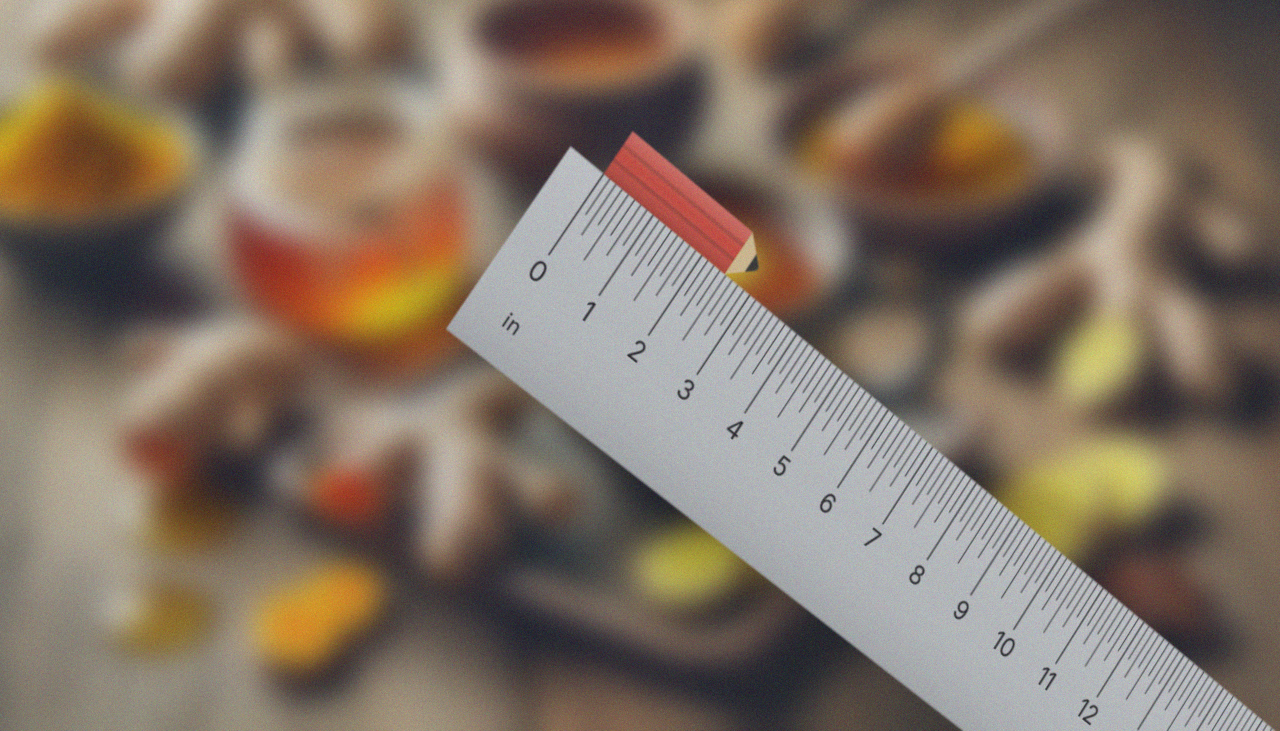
2.875 in
